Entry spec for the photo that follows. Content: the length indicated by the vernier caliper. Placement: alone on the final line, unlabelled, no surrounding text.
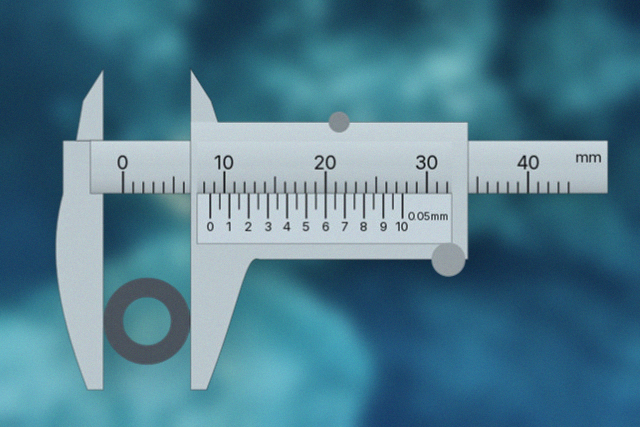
8.6 mm
